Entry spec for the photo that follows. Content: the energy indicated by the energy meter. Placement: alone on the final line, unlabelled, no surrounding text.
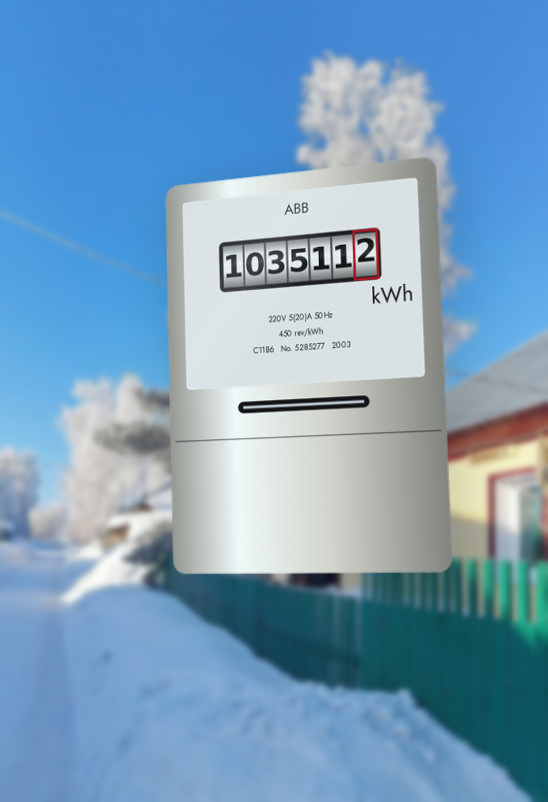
103511.2 kWh
